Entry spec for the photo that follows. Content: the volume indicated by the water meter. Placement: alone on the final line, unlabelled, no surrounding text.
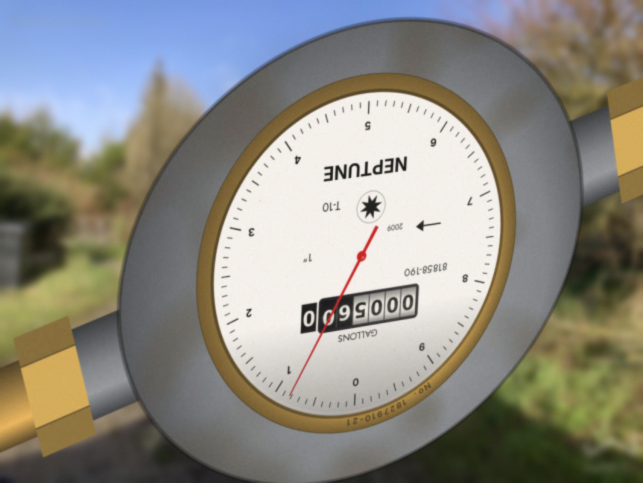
5600.8 gal
